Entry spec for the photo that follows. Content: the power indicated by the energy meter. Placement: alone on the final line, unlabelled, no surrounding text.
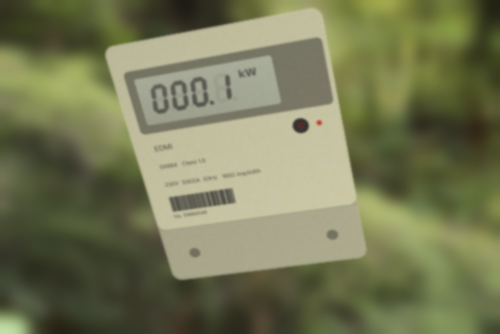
0.1 kW
